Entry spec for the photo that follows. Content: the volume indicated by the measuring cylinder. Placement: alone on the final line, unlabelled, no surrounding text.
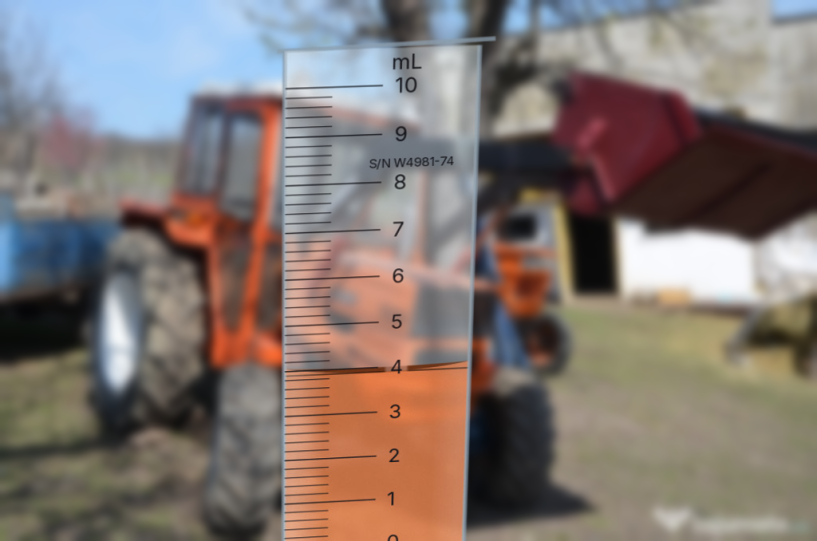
3.9 mL
